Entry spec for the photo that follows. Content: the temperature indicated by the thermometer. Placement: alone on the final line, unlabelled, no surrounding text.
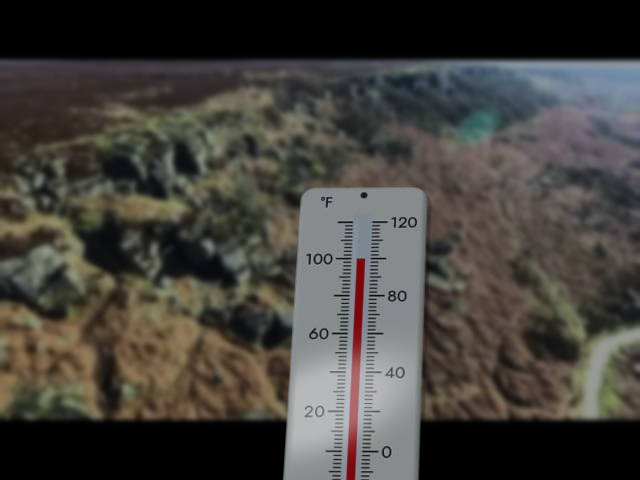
100 °F
